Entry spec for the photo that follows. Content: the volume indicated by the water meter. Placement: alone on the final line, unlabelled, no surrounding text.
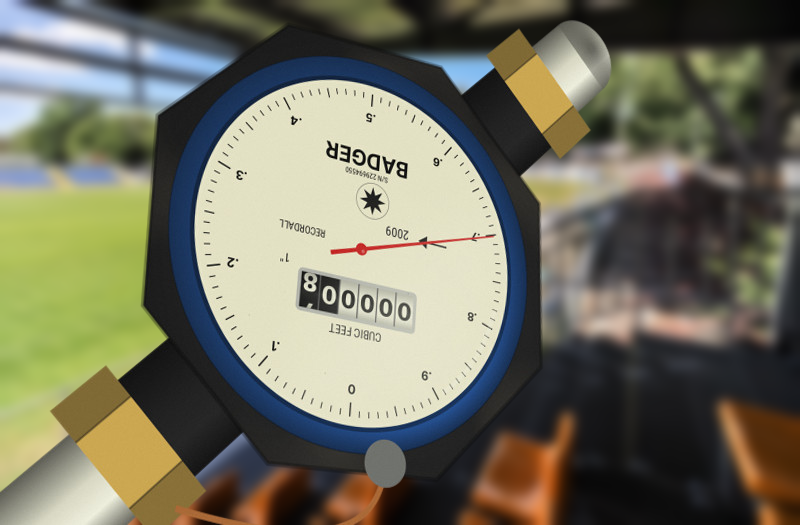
7.70 ft³
